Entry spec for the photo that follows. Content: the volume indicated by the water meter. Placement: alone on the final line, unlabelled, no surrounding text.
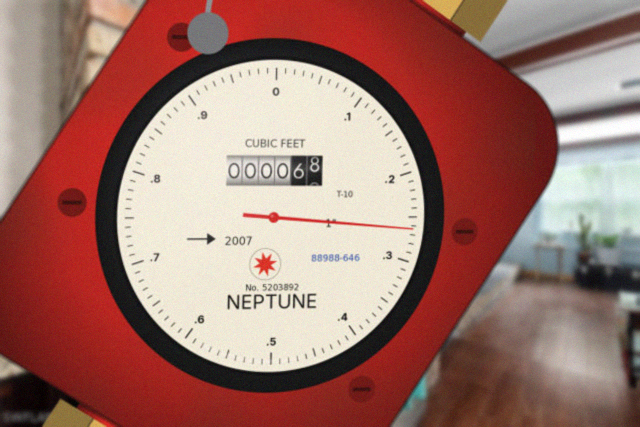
68.26 ft³
